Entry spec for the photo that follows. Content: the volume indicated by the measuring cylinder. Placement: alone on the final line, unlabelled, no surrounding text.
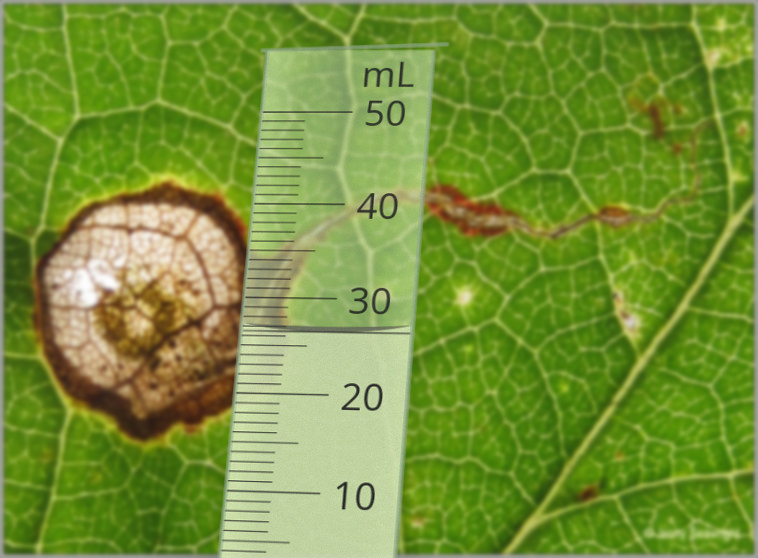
26.5 mL
